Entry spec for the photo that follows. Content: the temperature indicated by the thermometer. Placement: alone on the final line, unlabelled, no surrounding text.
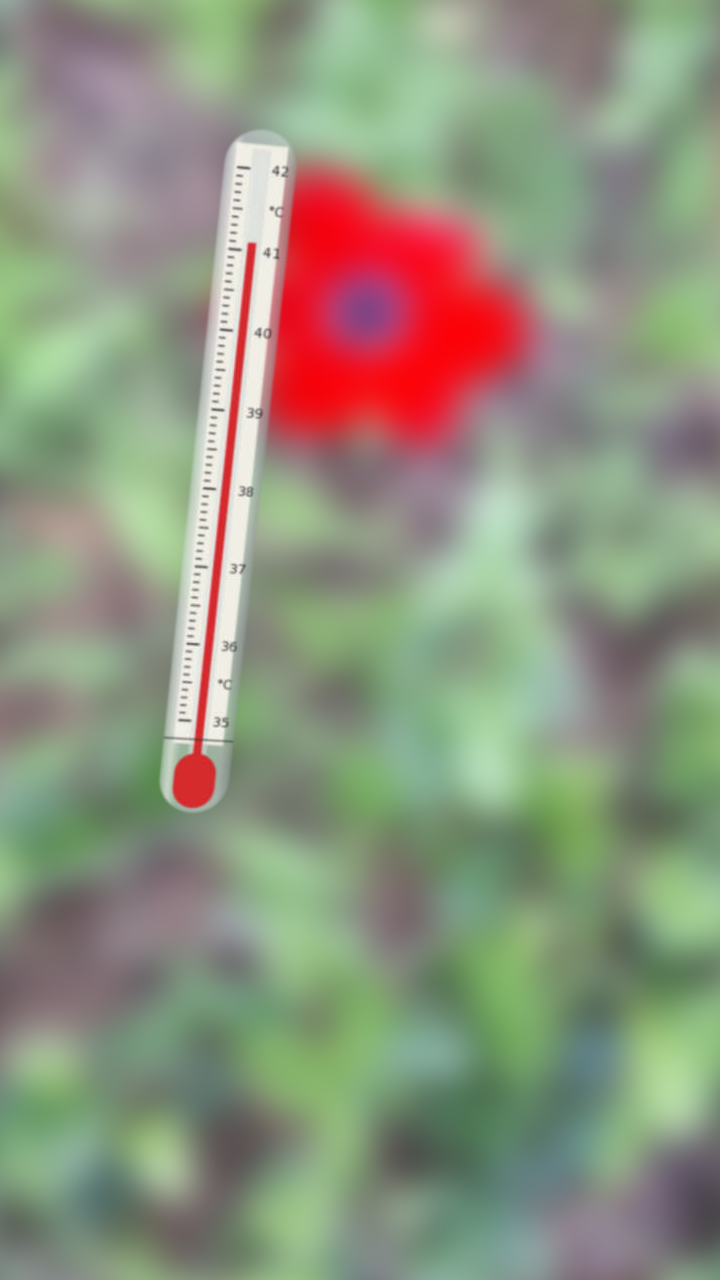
41.1 °C
